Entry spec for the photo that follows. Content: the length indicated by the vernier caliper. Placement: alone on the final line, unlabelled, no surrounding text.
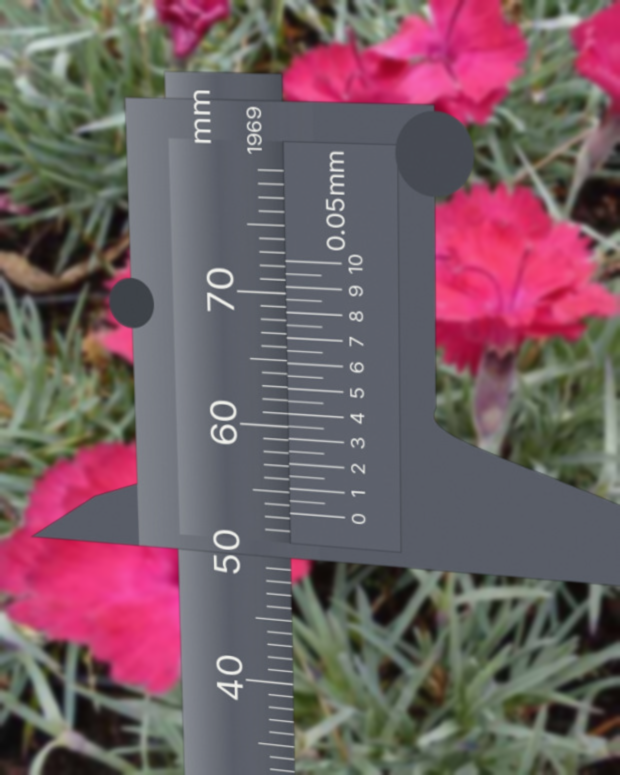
53.4 mm
